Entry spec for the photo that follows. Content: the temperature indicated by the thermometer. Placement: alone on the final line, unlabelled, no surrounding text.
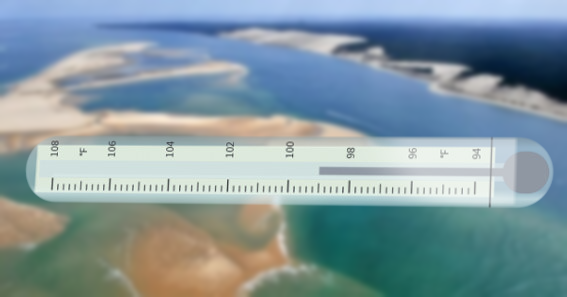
99 °F
